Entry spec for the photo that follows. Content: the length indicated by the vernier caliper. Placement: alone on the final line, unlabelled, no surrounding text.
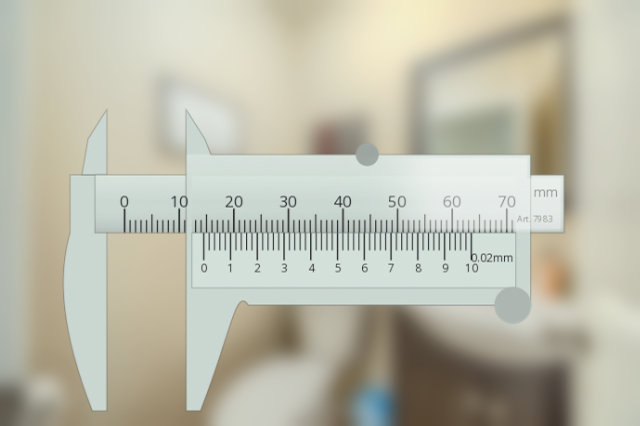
14.5 mm
